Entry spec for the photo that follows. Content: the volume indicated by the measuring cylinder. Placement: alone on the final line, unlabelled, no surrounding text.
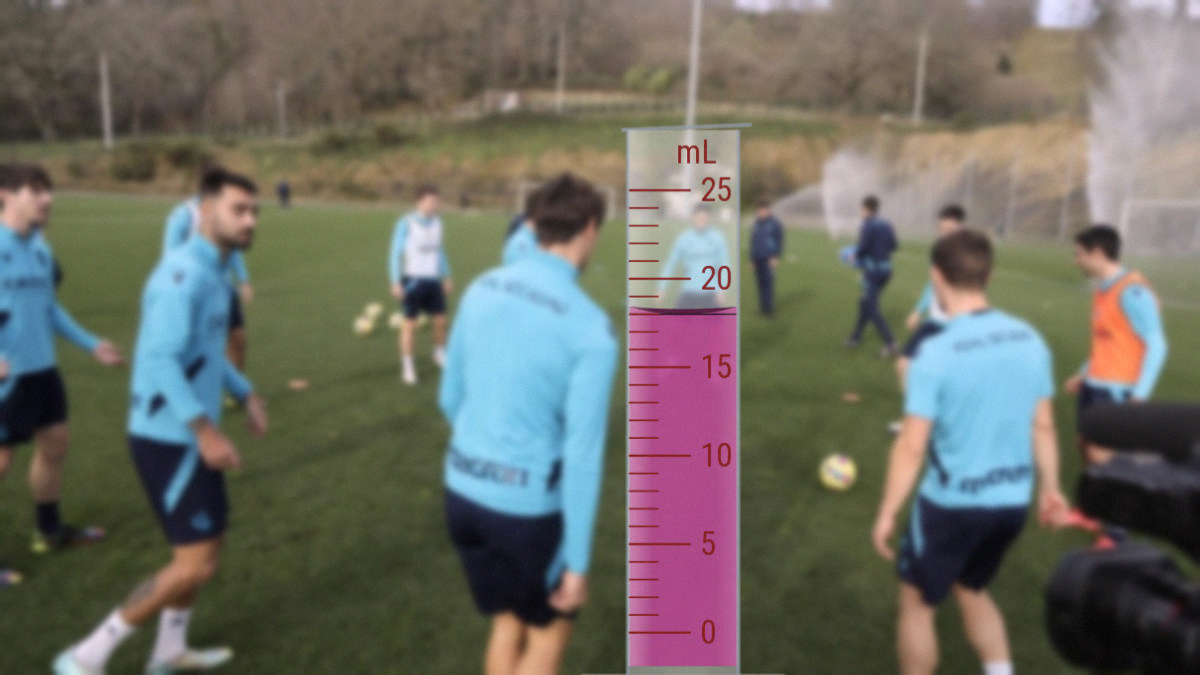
18 mL
